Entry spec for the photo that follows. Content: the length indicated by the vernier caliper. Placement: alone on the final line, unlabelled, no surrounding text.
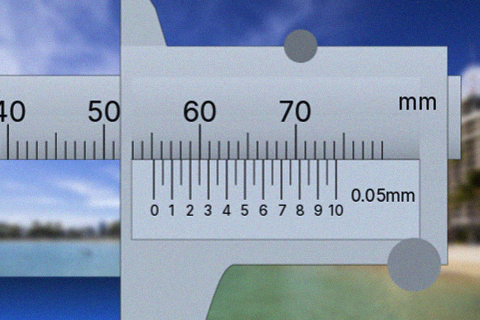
55.2 mm
